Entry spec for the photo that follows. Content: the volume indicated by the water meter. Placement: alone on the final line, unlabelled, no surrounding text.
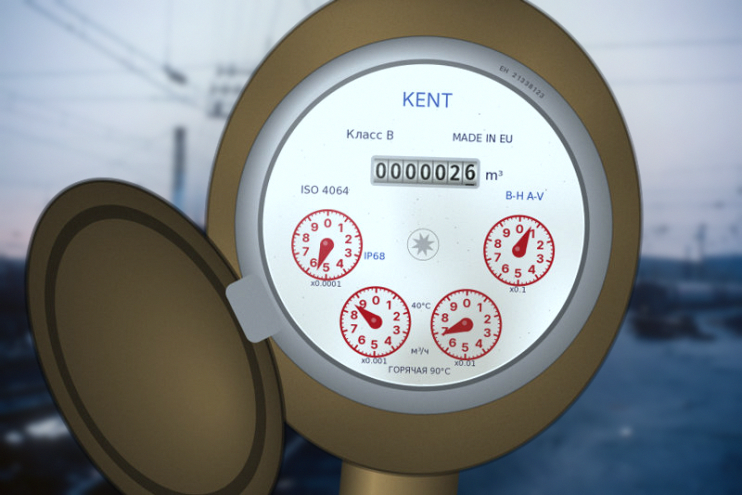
26.0685 m³
